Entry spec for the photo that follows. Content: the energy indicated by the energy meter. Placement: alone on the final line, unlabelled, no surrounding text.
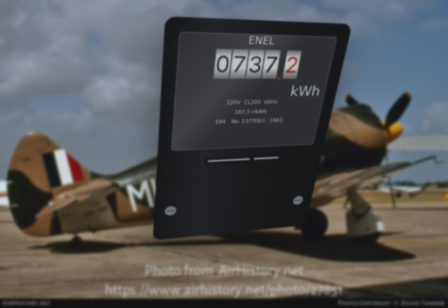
737.2 kWh
